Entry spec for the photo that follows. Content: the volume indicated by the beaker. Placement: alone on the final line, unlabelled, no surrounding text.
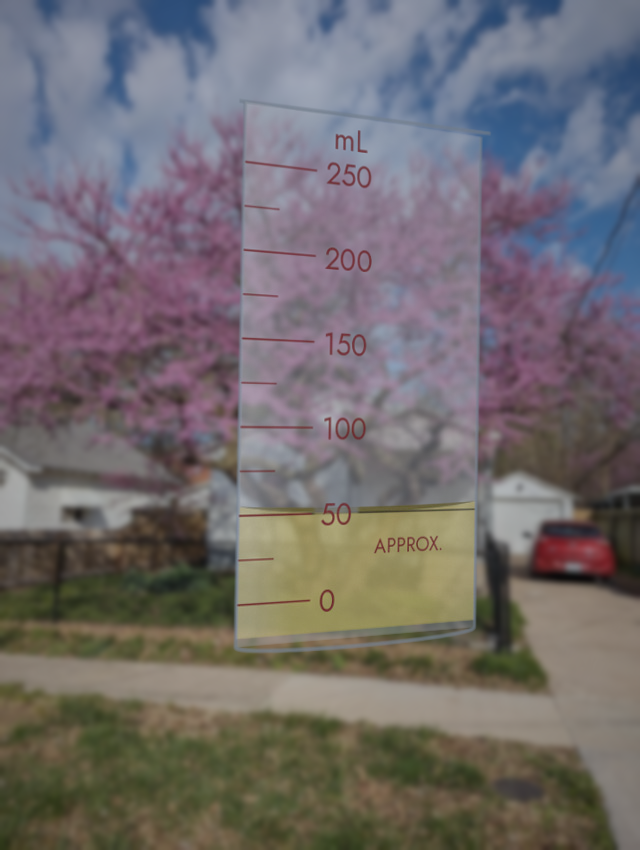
50 mL
